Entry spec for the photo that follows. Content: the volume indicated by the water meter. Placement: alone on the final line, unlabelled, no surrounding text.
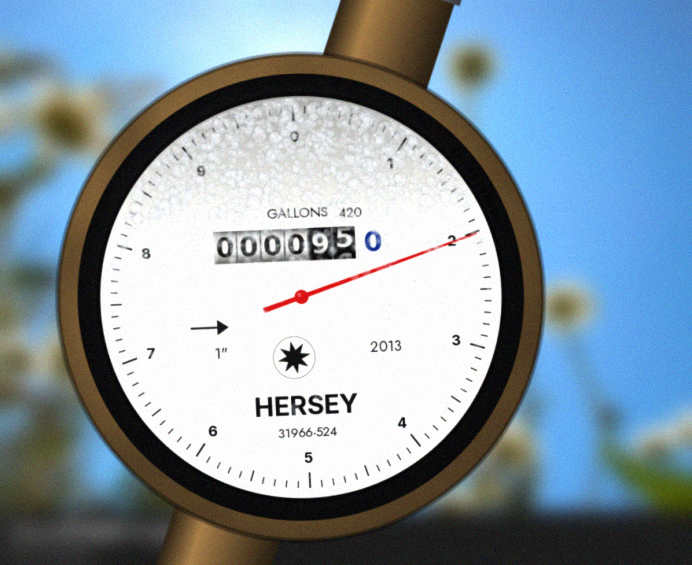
952.0 gal
